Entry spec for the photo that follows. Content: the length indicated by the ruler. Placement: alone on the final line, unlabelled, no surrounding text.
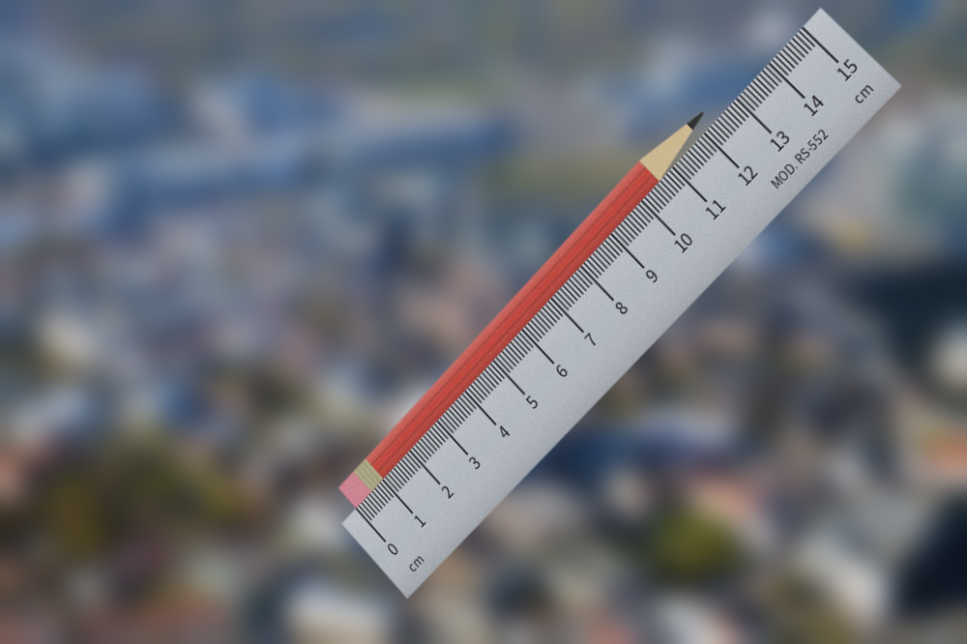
12.3 cm
